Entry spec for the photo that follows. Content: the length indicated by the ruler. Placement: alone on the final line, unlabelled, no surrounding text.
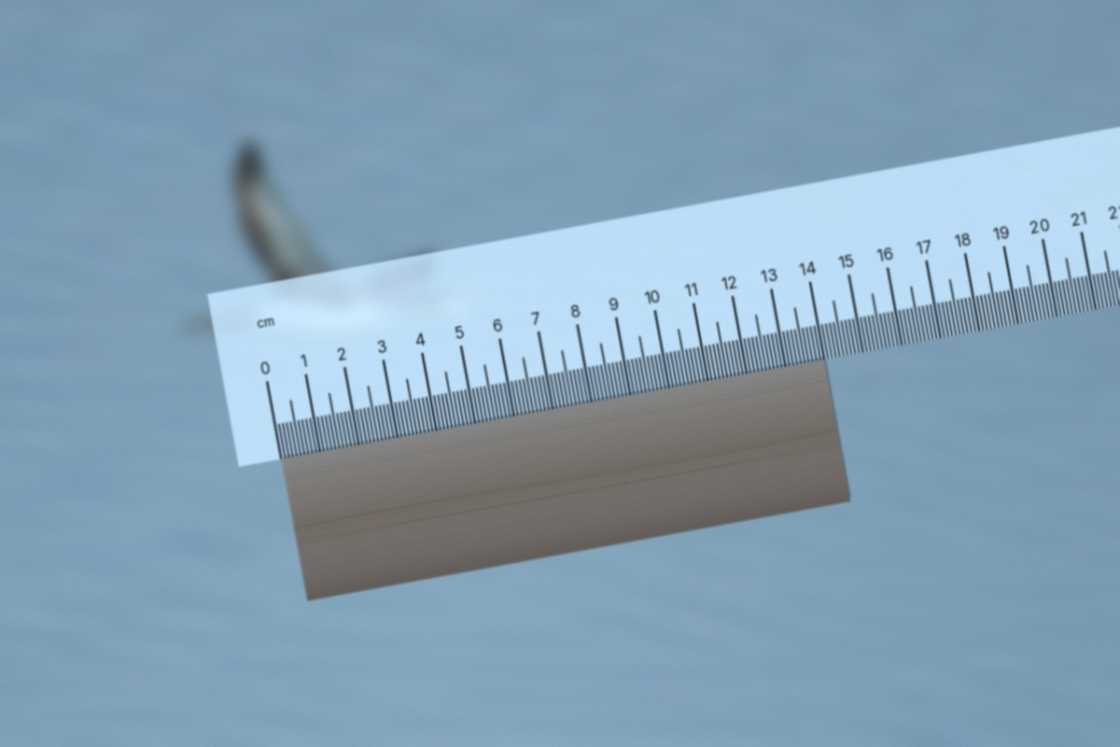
14 cm
